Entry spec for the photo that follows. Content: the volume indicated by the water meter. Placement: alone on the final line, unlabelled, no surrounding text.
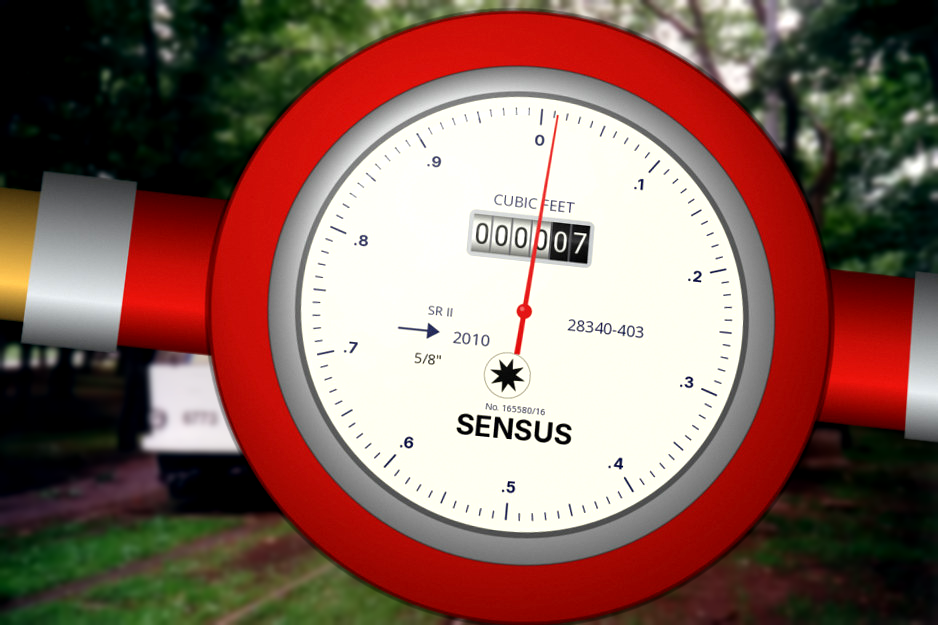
7.01 ft³
